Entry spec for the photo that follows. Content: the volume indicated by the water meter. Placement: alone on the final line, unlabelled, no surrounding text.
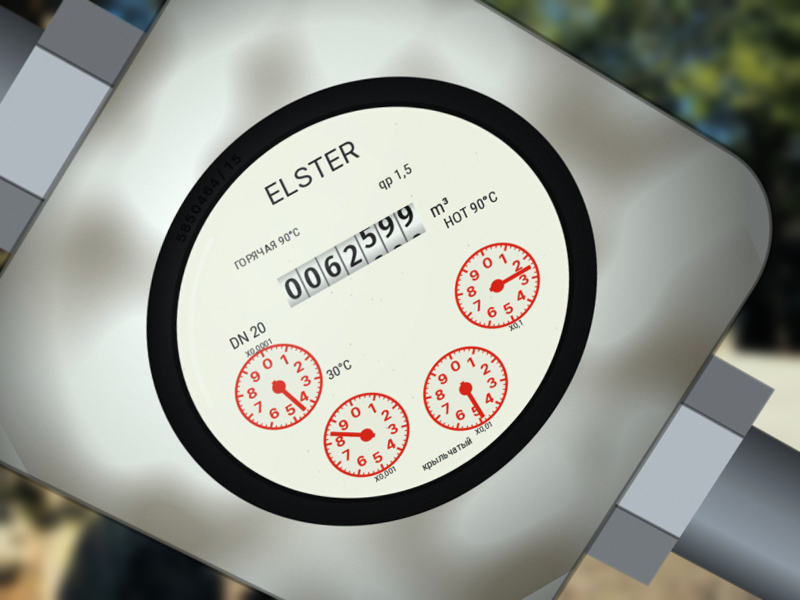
62599.2484 m³
